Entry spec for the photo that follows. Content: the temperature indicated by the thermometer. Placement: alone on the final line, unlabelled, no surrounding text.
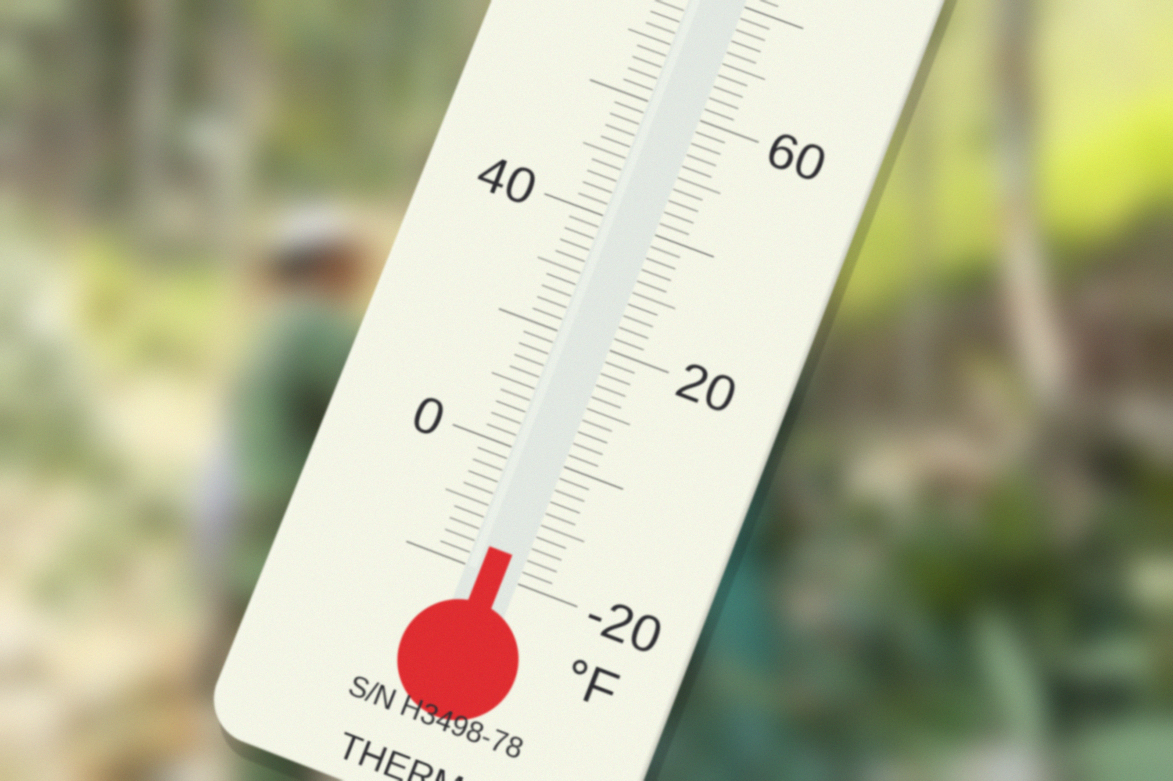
-16 °F
